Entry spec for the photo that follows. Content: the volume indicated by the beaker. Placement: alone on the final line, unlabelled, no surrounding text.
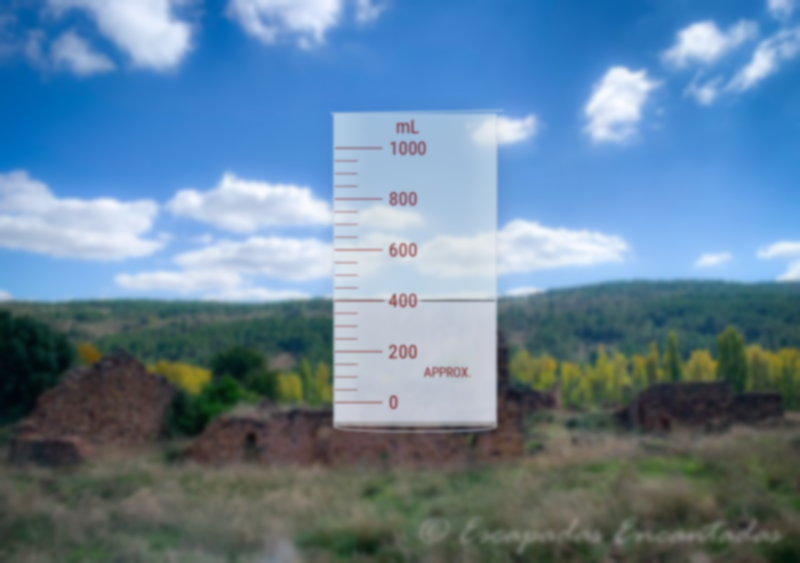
400 mL
